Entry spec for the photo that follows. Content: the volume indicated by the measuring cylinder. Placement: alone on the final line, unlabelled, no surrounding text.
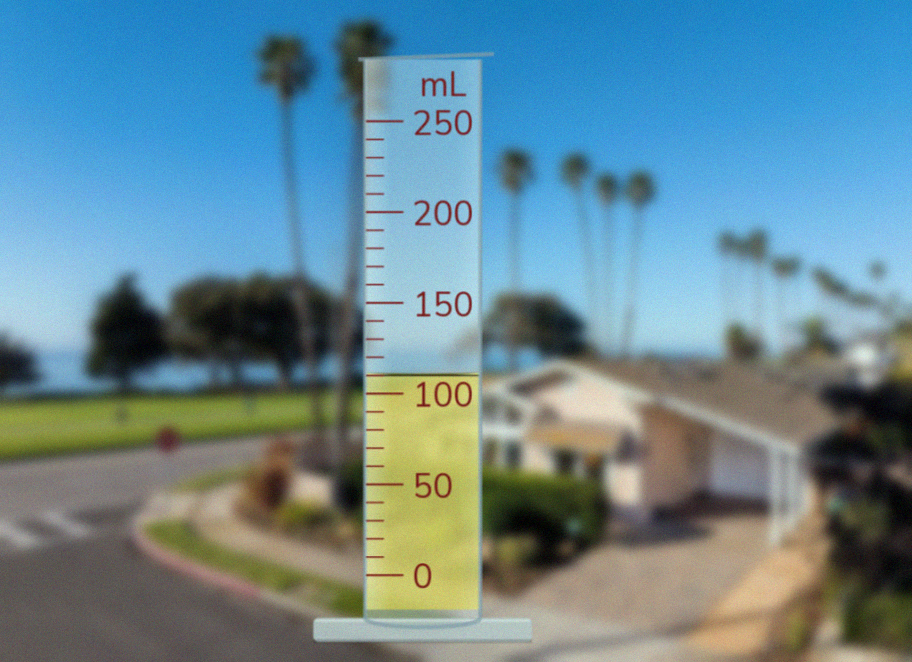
110 mL
